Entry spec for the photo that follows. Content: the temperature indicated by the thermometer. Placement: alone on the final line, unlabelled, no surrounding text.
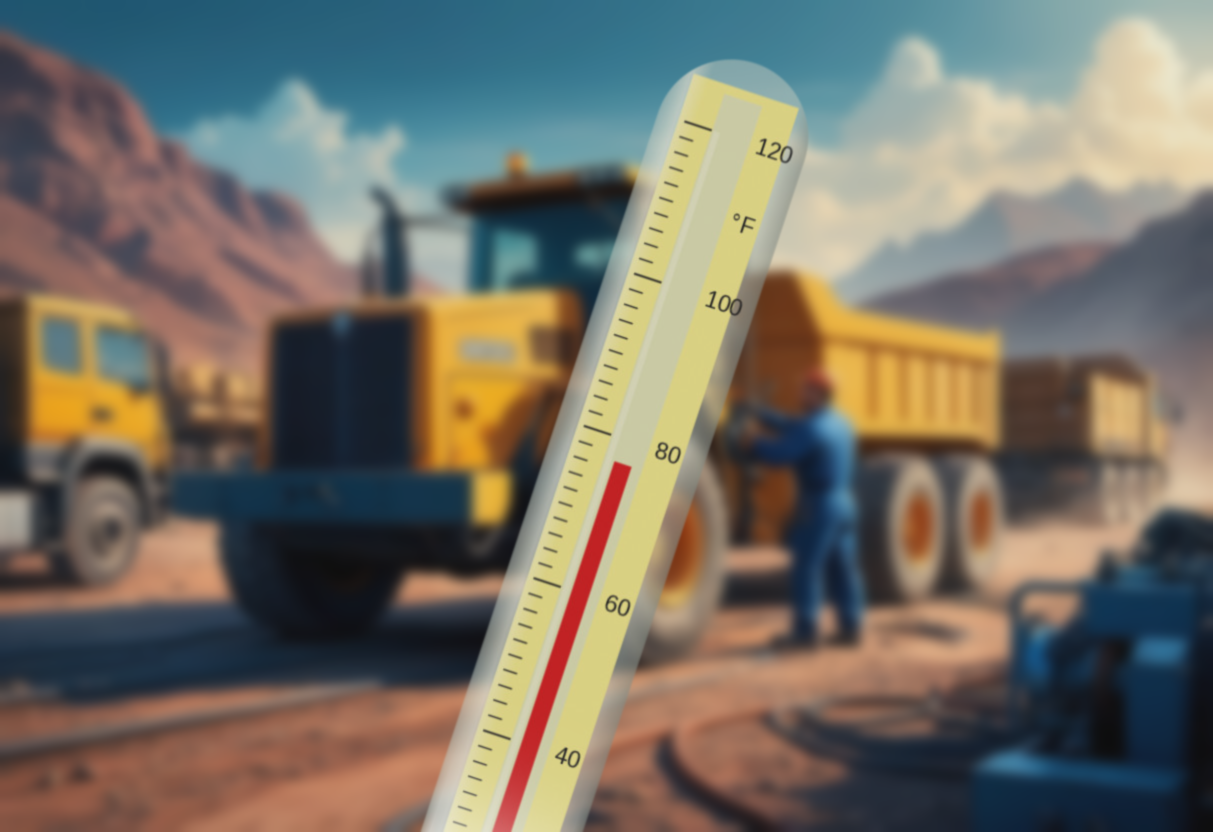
77 °F
